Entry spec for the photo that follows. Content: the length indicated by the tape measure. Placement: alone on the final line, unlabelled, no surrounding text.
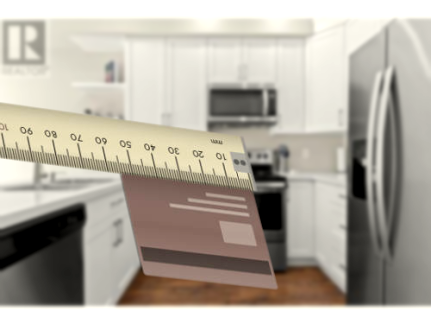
55 mm
